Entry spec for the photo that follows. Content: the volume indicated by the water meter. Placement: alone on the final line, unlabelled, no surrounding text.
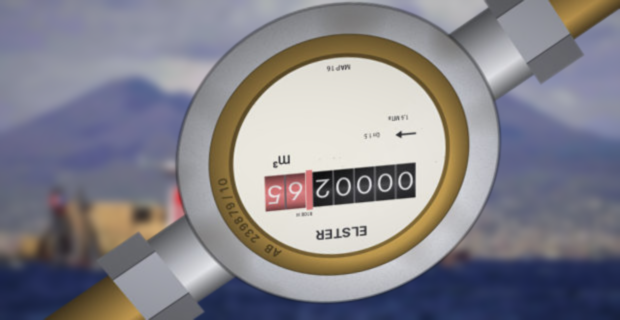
2.65 m³
